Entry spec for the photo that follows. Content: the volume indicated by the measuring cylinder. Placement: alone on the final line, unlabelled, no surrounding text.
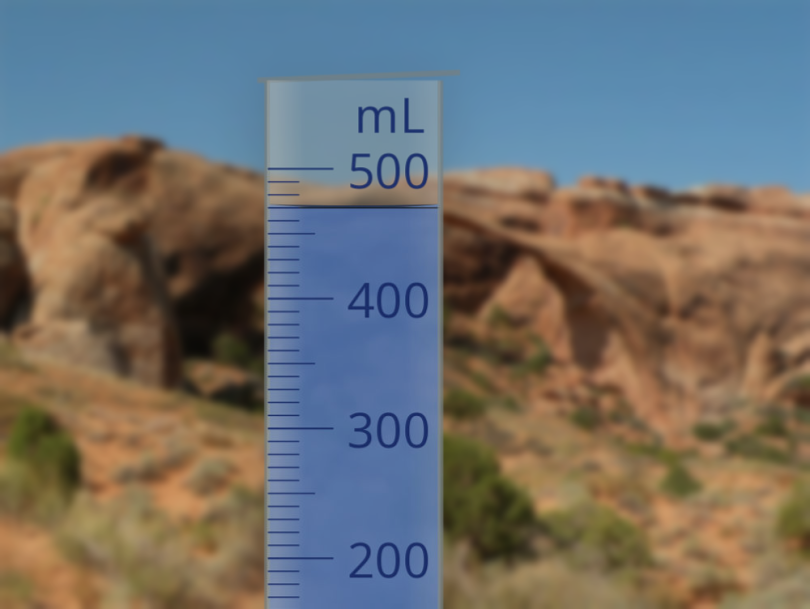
470 mL
